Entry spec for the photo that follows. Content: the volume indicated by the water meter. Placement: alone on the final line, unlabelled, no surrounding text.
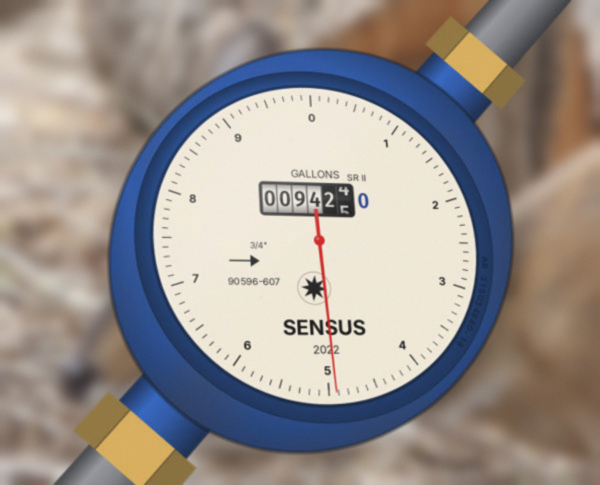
94244.9 gal
